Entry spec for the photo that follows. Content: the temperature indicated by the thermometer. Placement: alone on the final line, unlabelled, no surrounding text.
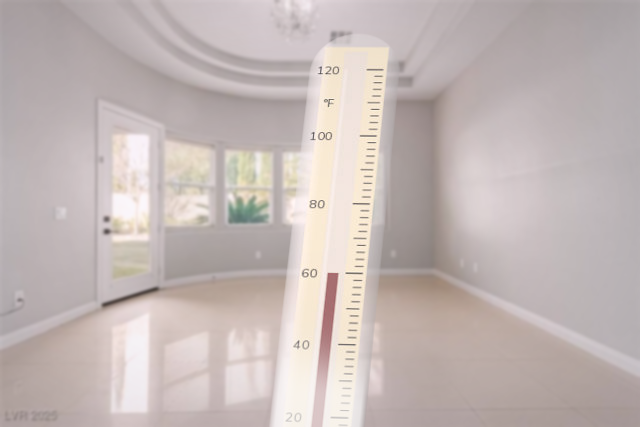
60 °F
